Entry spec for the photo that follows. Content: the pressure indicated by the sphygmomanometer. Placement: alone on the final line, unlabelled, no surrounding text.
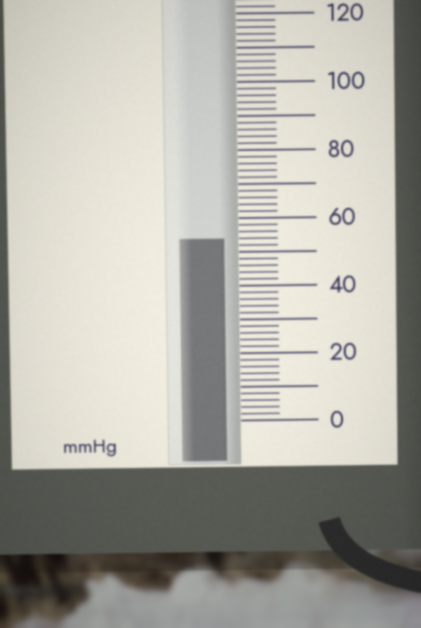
54 mmHg
